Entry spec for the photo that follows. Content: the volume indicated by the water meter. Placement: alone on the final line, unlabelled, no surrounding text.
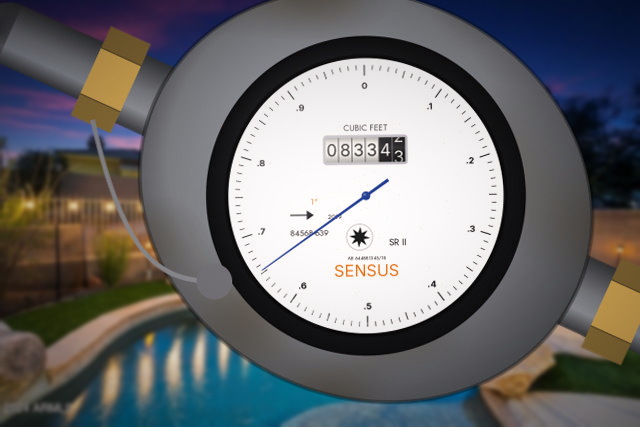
83342.65 ft³
